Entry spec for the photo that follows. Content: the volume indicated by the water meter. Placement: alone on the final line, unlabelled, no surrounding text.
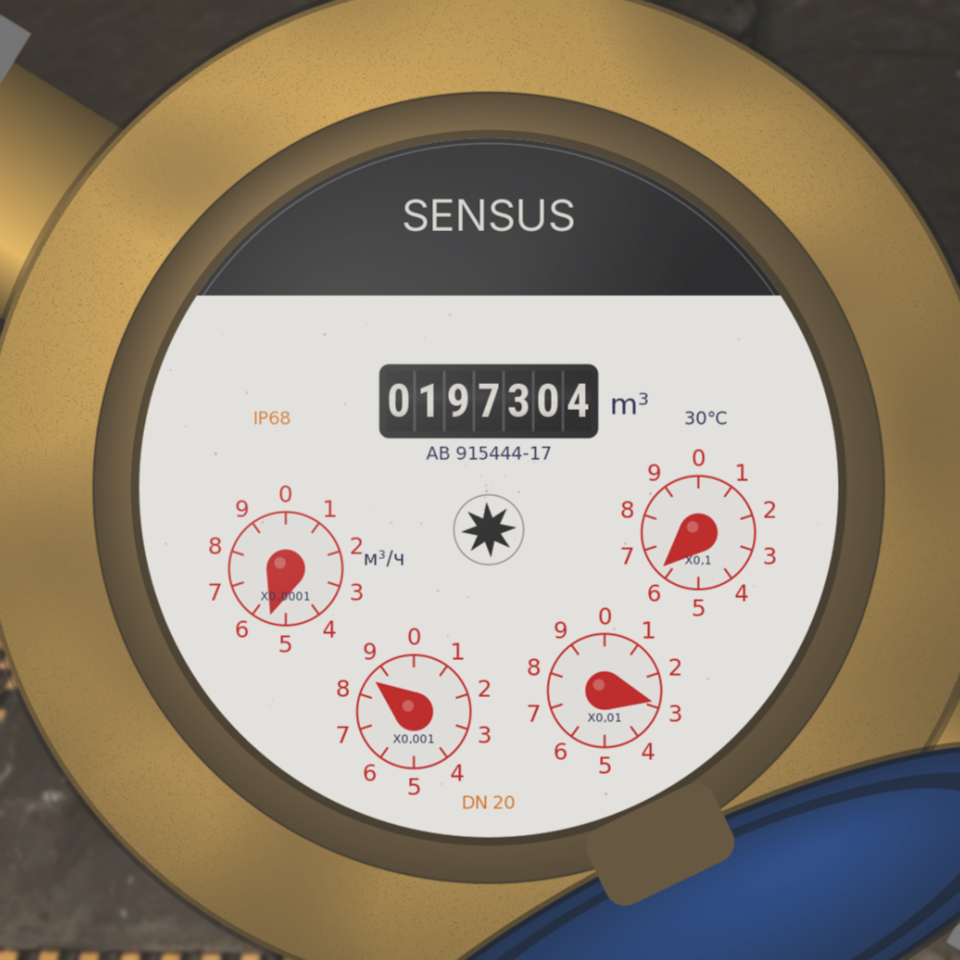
197304.6285 m³
